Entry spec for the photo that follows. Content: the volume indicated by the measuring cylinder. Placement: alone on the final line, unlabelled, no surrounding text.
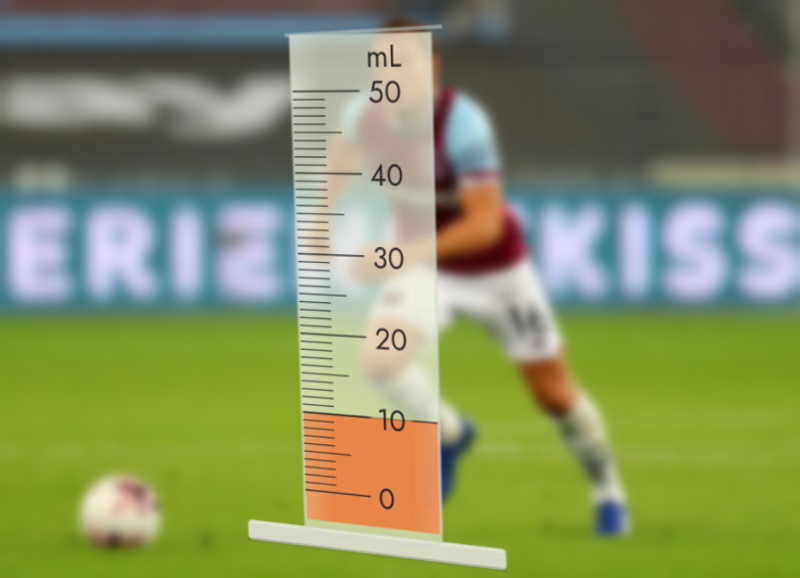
10 mL
